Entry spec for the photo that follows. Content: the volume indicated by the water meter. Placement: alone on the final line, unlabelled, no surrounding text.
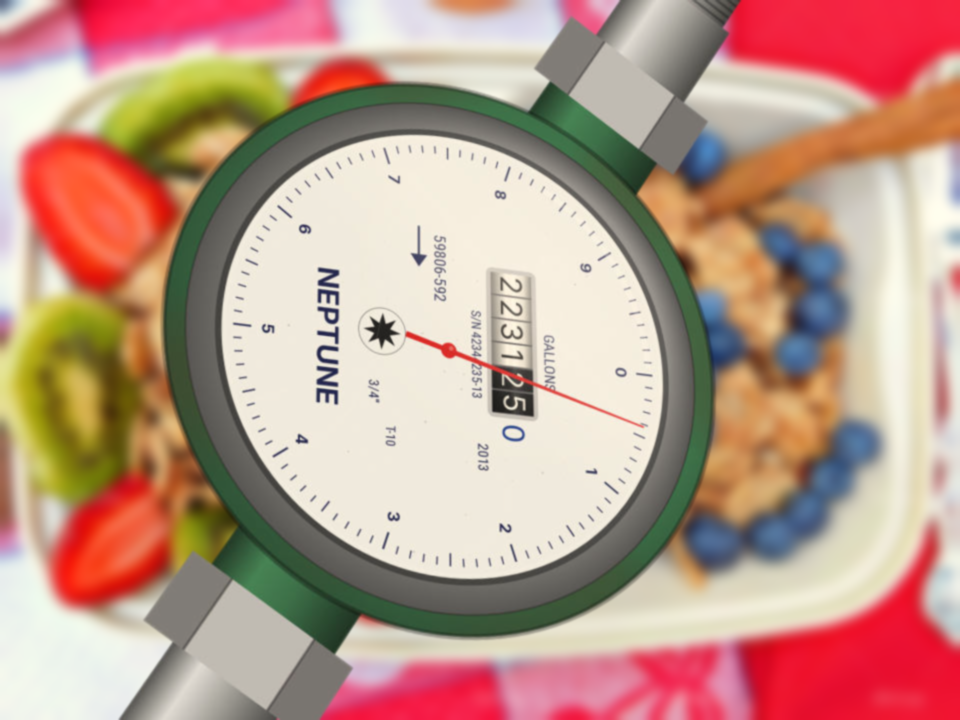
2231250.4 gal
